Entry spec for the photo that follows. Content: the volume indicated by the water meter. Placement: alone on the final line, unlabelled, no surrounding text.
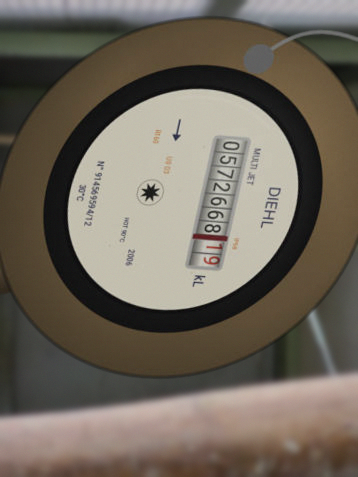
572668.19 kL
